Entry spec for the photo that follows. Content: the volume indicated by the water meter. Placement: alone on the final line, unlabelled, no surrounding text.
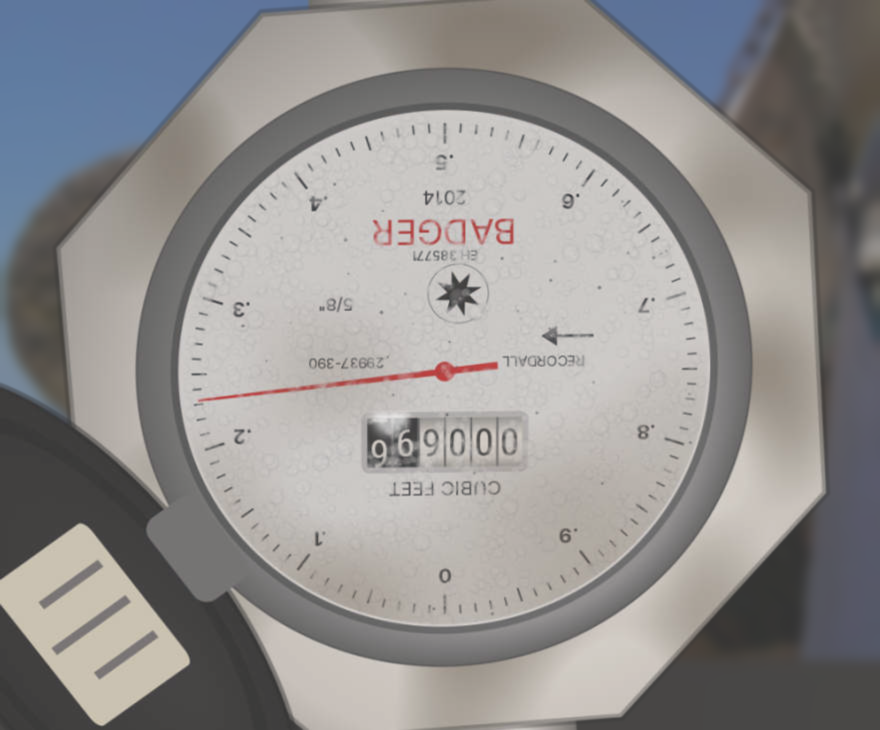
696.23 ft³
